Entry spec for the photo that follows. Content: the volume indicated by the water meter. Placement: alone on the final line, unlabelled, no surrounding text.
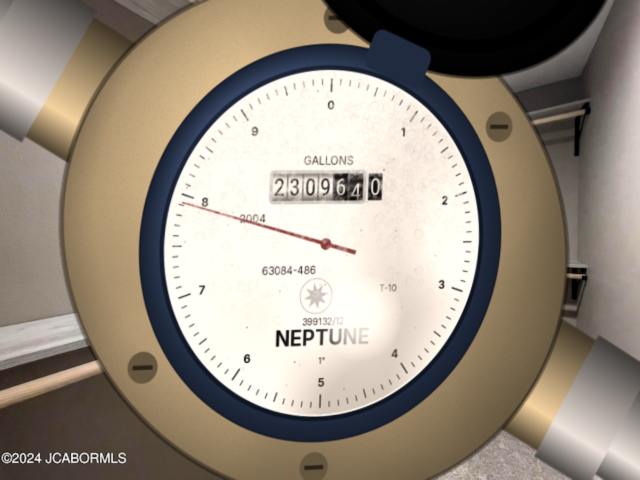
2309637.9 gal
